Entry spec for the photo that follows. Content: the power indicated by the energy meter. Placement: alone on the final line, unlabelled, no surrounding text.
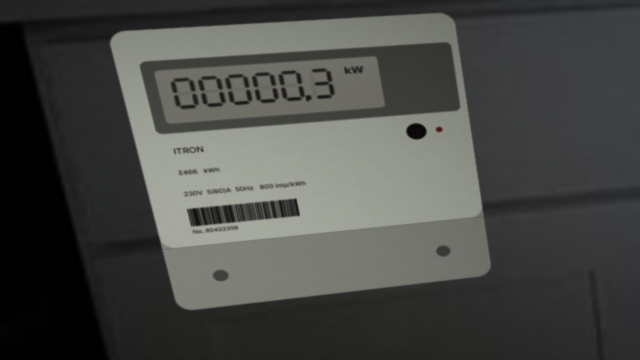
0.3 kW
